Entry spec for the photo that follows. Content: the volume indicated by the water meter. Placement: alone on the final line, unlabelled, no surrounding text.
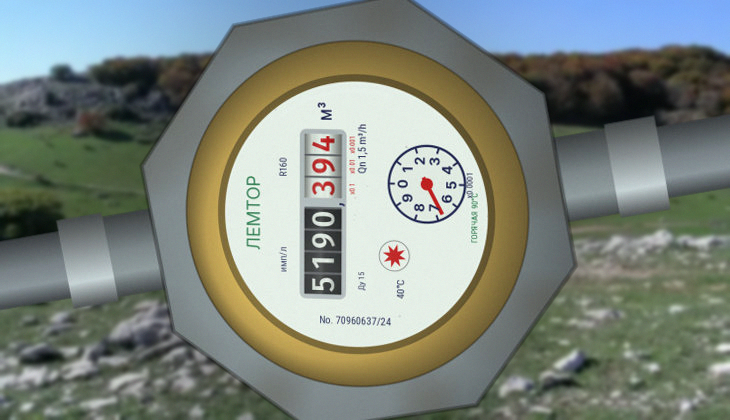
5190.3946 m³
